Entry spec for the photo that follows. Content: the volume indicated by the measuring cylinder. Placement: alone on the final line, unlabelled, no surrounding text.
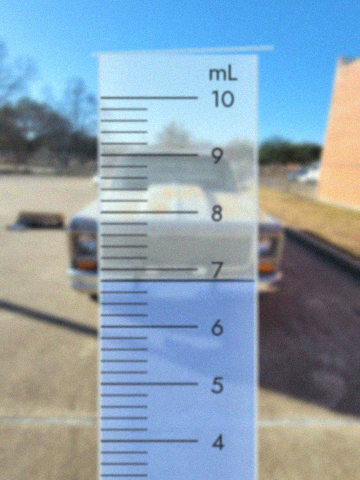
6.8 mL
